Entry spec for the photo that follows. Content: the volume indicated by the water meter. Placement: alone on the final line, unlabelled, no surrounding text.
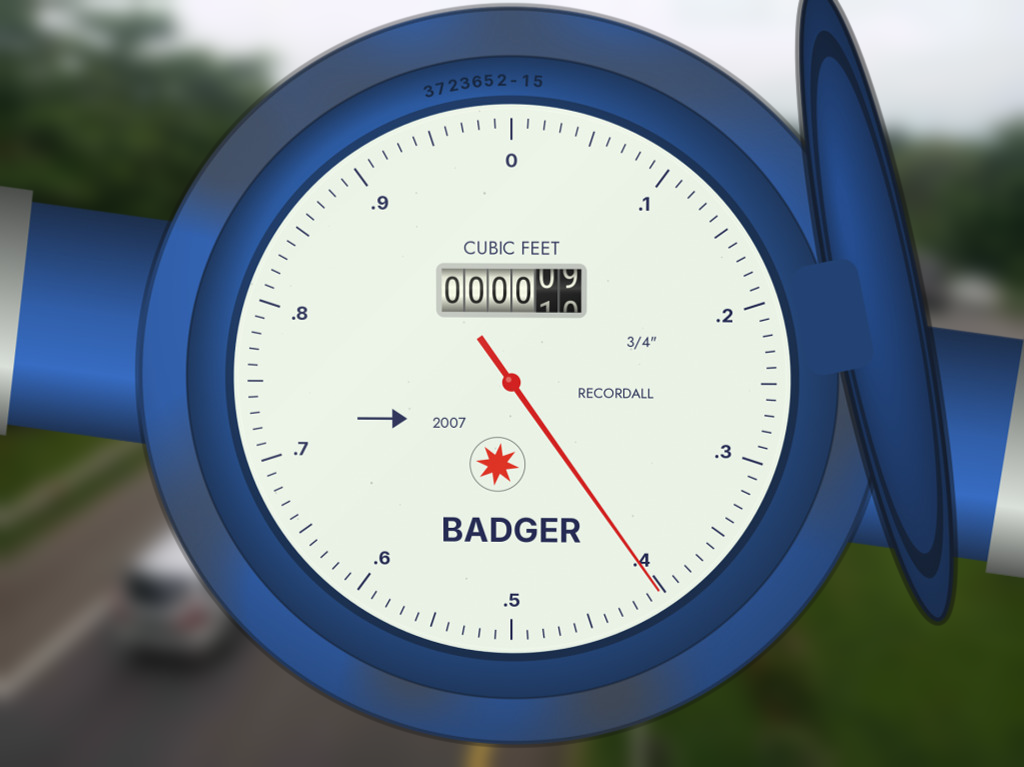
9.40 ft³
